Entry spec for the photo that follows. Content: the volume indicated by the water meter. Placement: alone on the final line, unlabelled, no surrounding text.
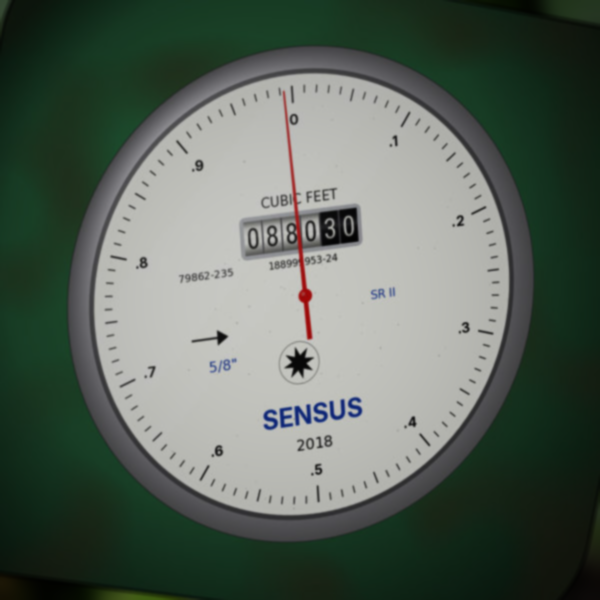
88029.99 ft³
